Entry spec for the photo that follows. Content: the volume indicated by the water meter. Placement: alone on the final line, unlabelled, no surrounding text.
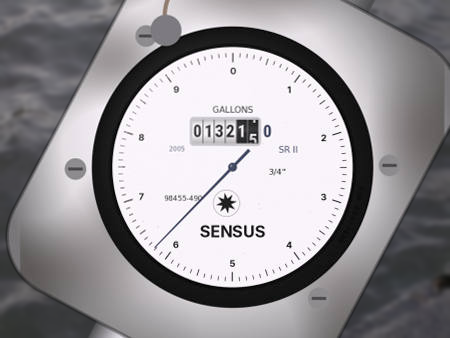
132146.2 gal
